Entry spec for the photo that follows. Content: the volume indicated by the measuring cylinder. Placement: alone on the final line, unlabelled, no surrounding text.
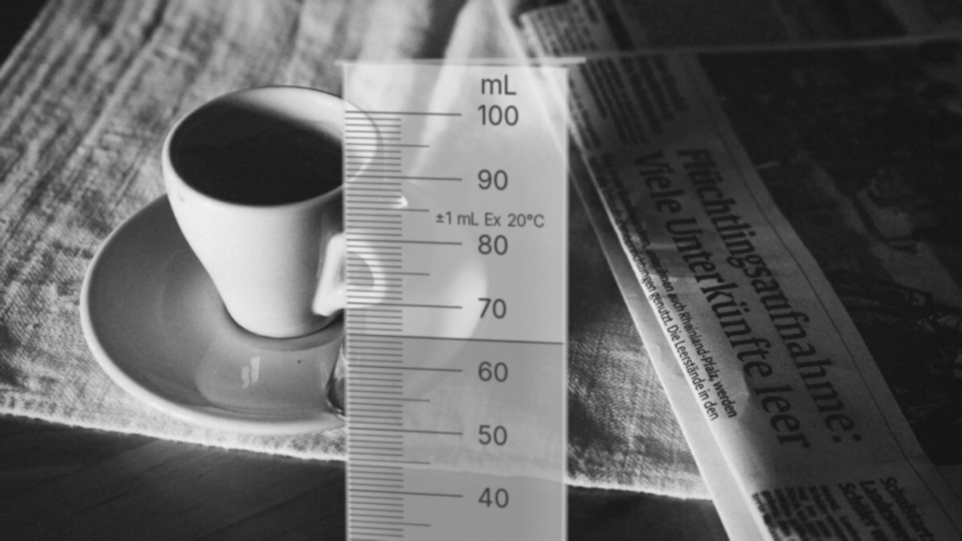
65 mL
